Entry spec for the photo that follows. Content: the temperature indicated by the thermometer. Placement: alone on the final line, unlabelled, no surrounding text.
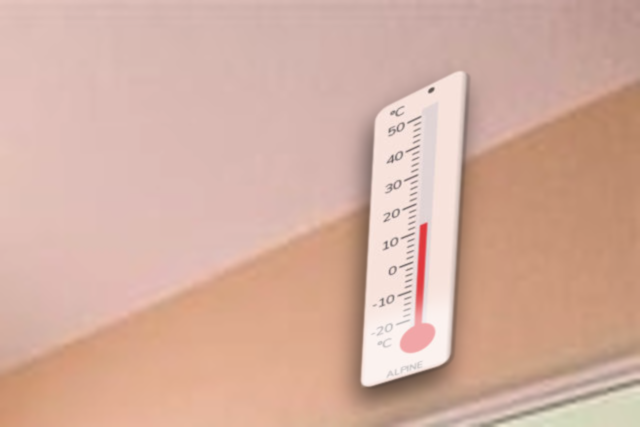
12 °C
